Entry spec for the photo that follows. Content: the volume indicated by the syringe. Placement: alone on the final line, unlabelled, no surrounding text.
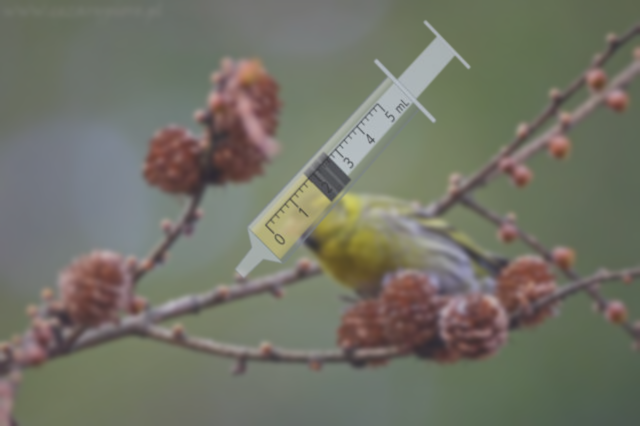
1.8 mL
